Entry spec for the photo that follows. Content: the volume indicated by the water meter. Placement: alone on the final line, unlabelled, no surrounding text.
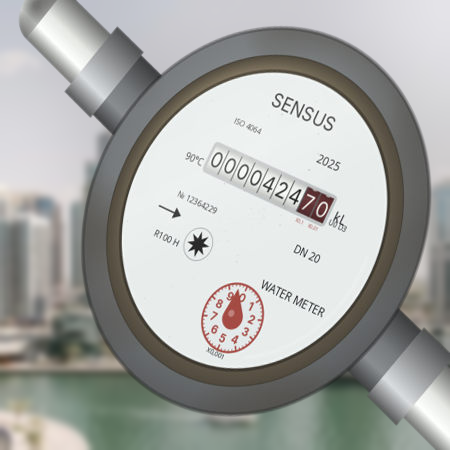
424.699 kL
